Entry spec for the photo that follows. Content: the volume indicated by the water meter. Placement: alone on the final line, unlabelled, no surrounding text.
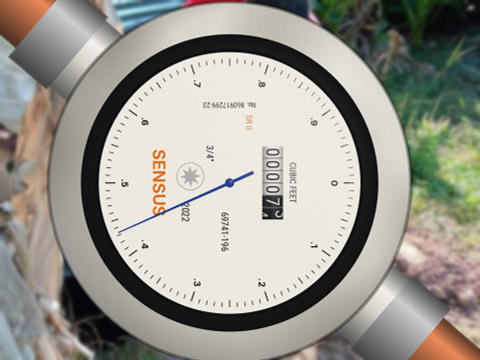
73.43 ft³
